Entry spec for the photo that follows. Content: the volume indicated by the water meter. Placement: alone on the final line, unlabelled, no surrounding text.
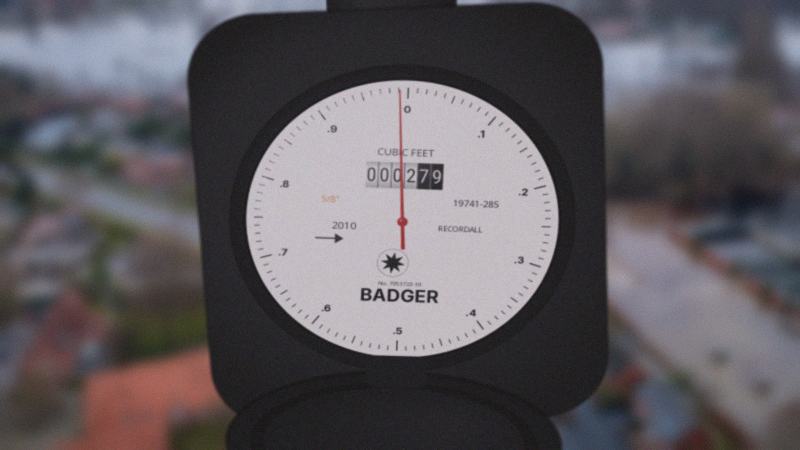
278.99 ft³
